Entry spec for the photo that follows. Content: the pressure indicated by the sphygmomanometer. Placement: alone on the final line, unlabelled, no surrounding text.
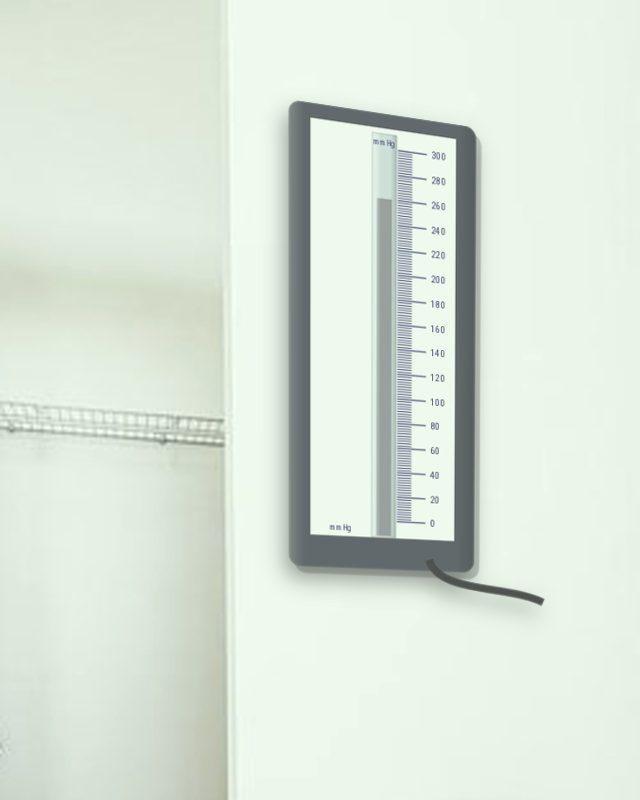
260 mmHg
